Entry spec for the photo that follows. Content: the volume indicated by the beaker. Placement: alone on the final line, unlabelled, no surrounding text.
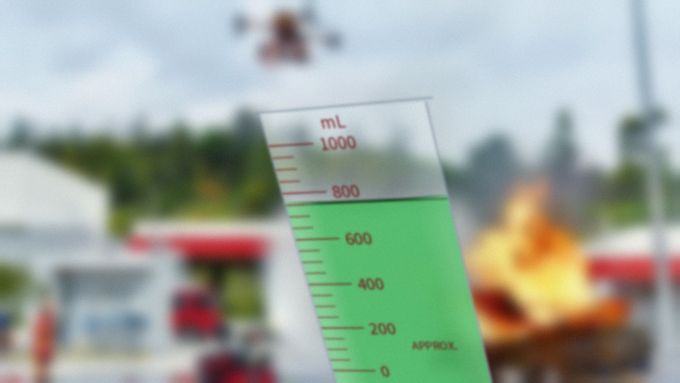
750 mL
